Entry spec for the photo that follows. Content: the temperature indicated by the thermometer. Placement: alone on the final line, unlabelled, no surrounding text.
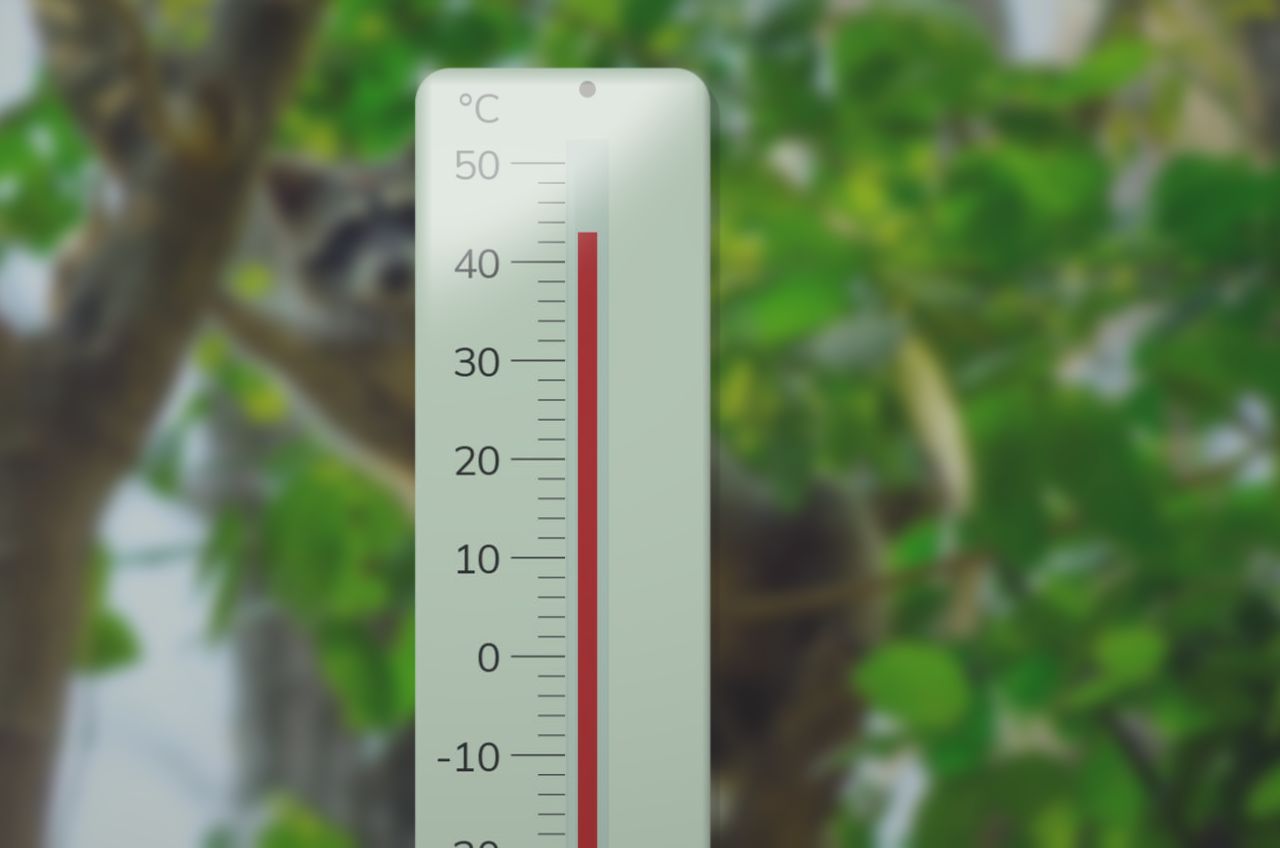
43 °C
